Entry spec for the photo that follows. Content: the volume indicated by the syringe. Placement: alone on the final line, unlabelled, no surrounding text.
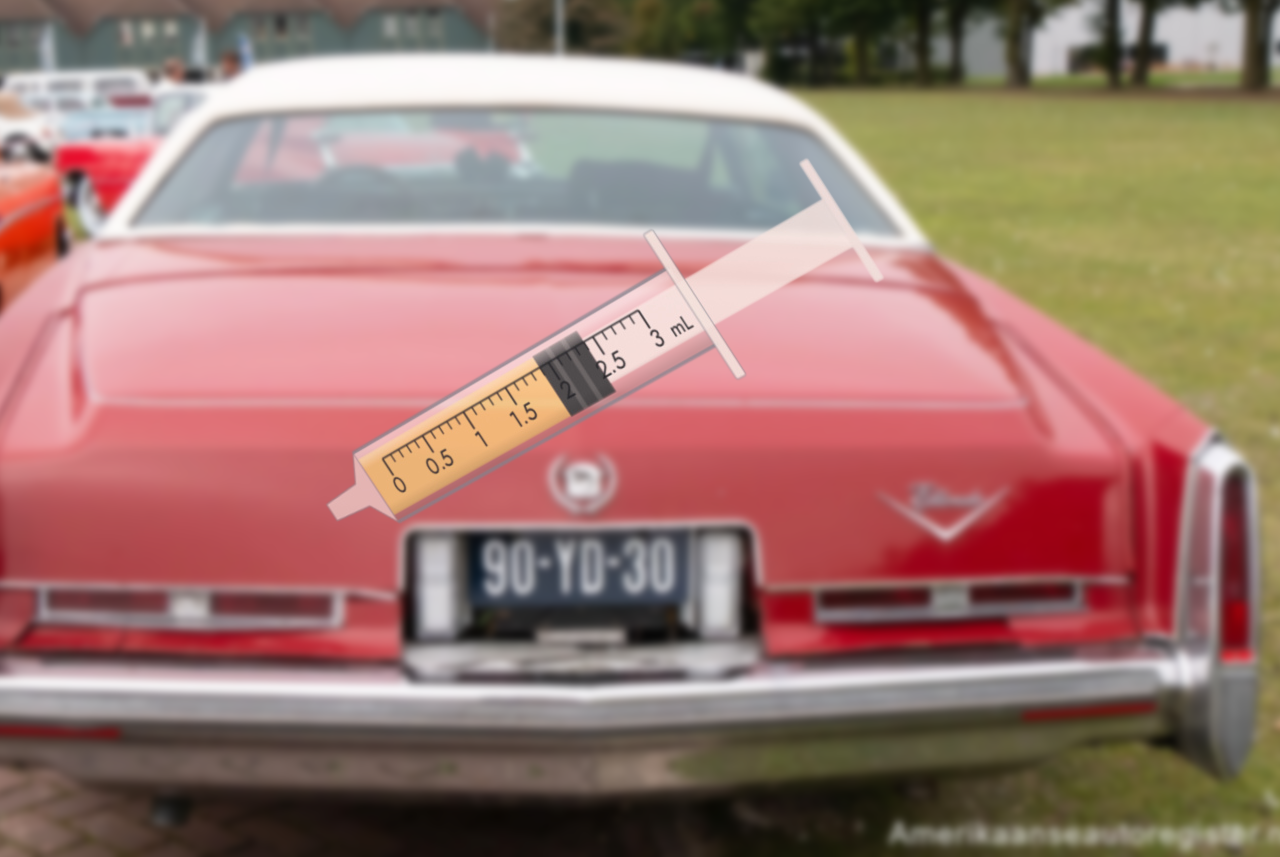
1.9 mL
